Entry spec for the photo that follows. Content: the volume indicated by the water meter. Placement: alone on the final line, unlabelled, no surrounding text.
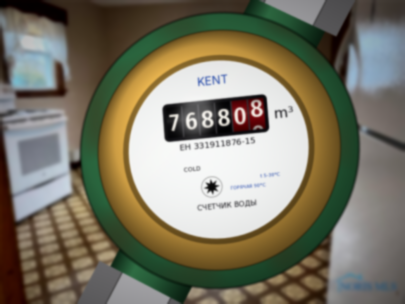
7688.08 m³
